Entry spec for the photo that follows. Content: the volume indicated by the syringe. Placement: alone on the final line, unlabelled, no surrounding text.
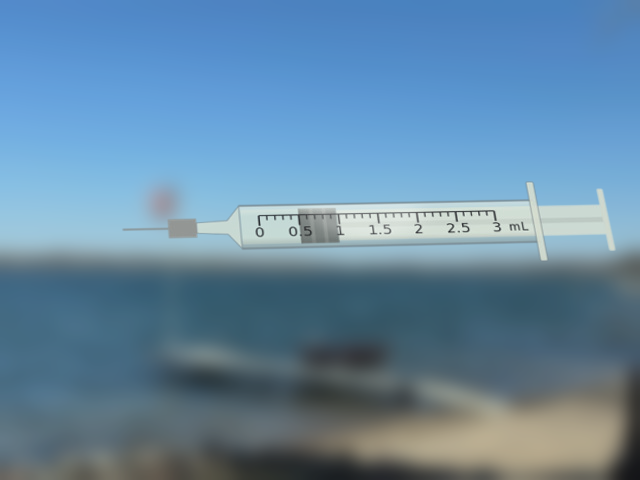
0.5 mL
